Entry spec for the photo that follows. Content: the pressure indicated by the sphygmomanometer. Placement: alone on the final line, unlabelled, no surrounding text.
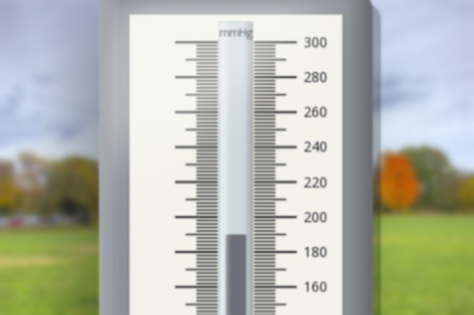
190 mmHg
